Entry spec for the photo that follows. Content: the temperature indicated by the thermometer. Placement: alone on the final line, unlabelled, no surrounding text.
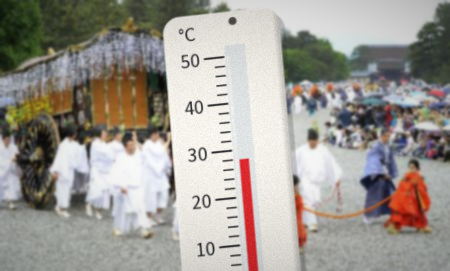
28 °C
